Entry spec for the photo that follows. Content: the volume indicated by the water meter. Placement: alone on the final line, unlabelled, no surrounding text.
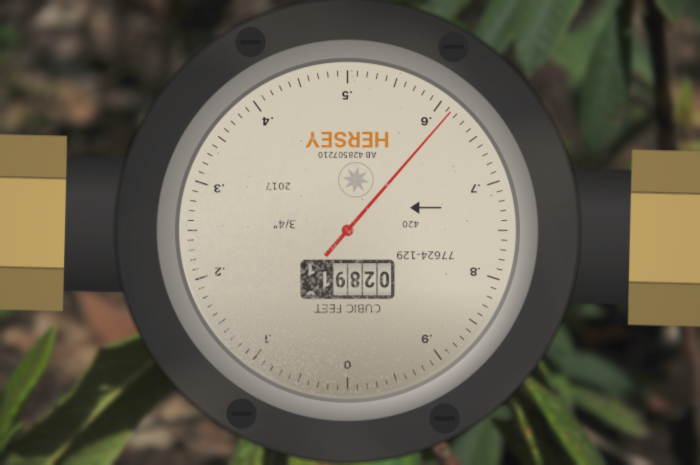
28910.61 ft³
